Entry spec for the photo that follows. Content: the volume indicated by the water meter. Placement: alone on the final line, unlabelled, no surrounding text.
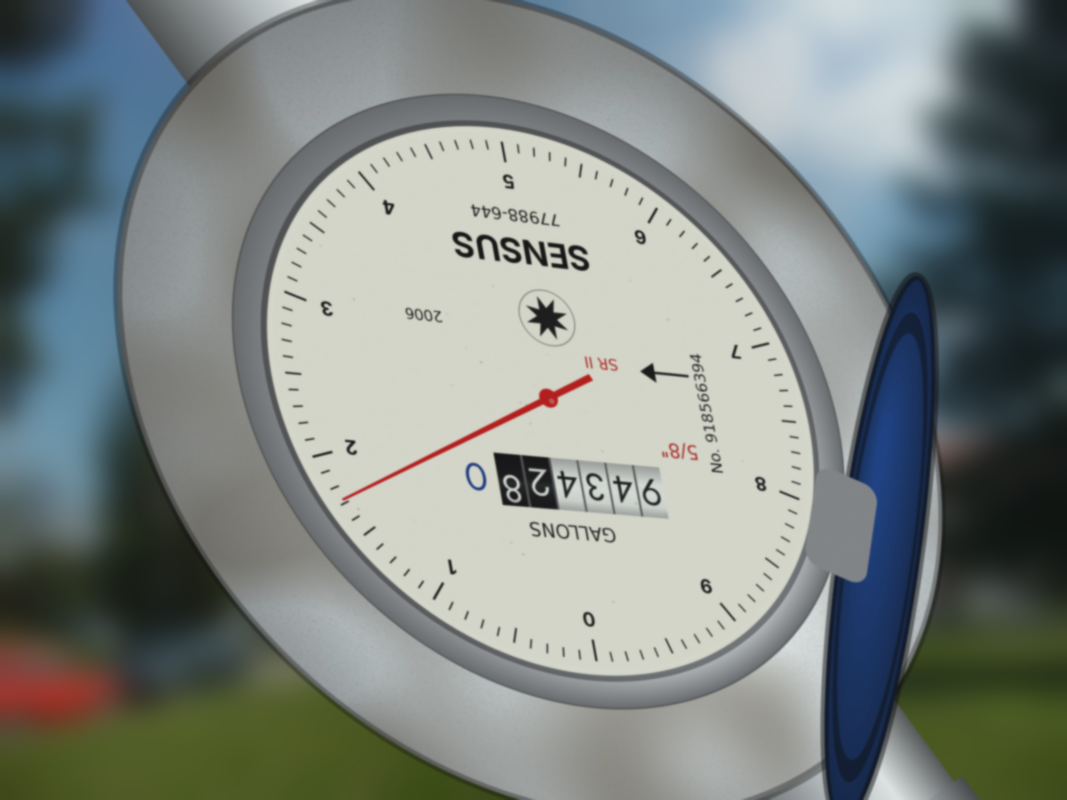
9434281.7 gal
